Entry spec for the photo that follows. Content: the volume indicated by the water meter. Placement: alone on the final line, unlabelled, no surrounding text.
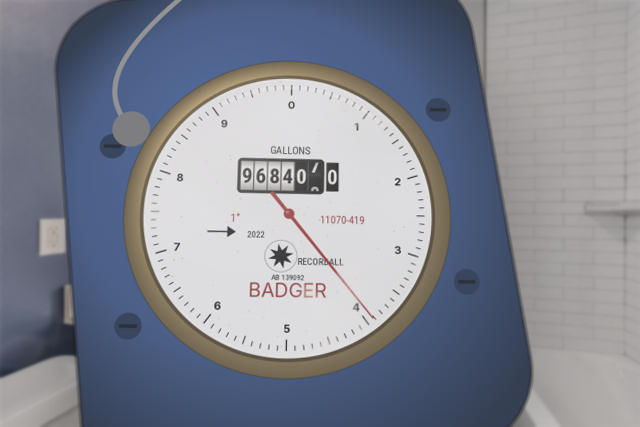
9684073.9 gal
